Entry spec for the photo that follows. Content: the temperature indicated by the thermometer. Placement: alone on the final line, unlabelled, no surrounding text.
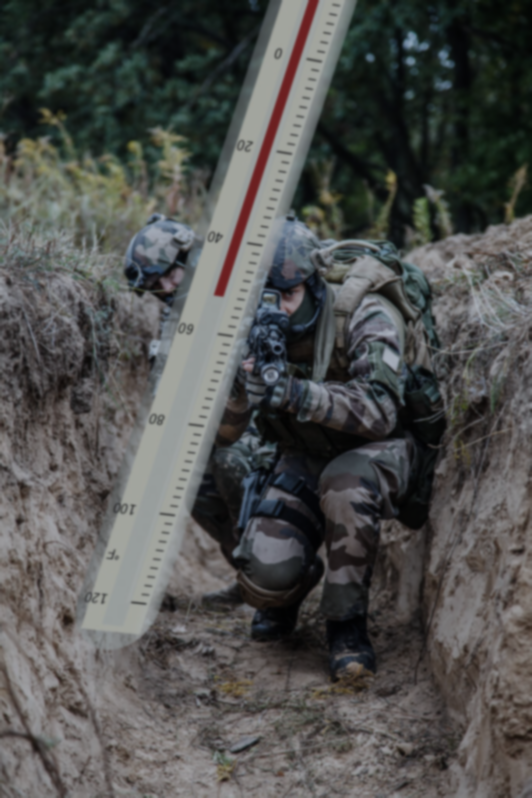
52 °F
